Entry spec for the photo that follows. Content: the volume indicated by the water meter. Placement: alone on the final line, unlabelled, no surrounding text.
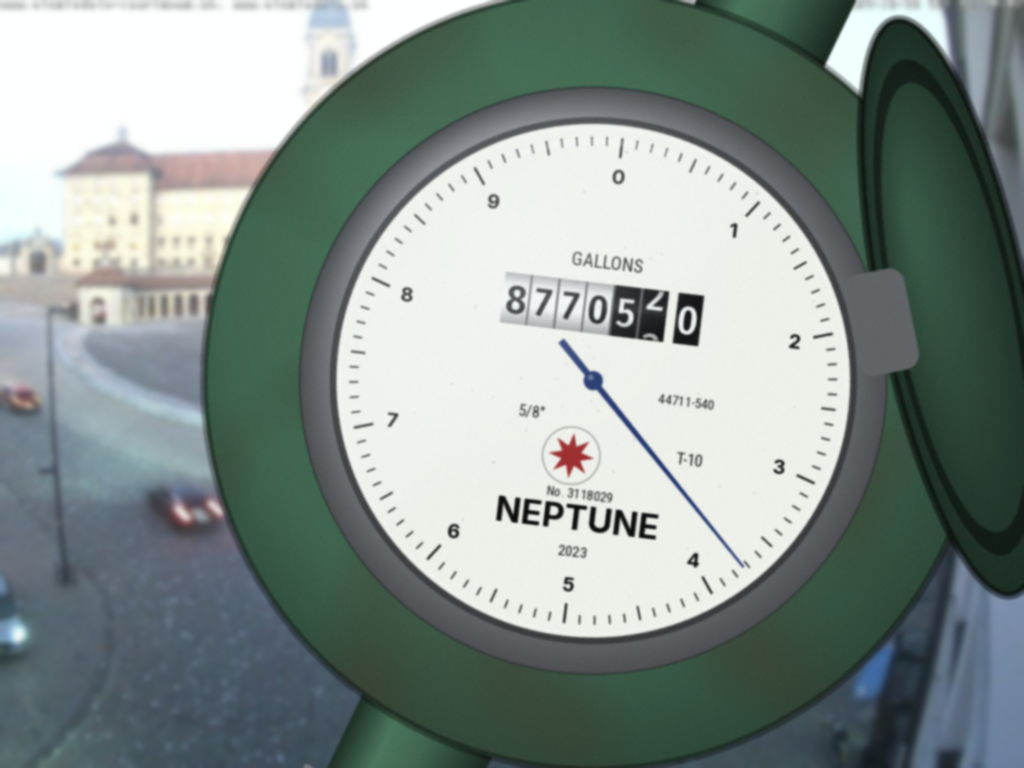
8770523.7 gal
